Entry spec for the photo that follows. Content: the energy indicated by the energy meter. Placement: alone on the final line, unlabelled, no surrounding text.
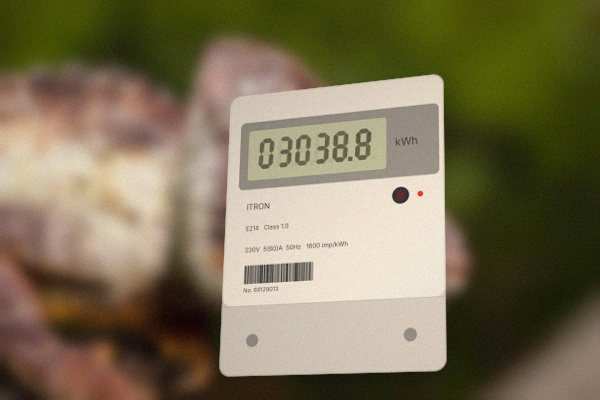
3038.8 kWh
